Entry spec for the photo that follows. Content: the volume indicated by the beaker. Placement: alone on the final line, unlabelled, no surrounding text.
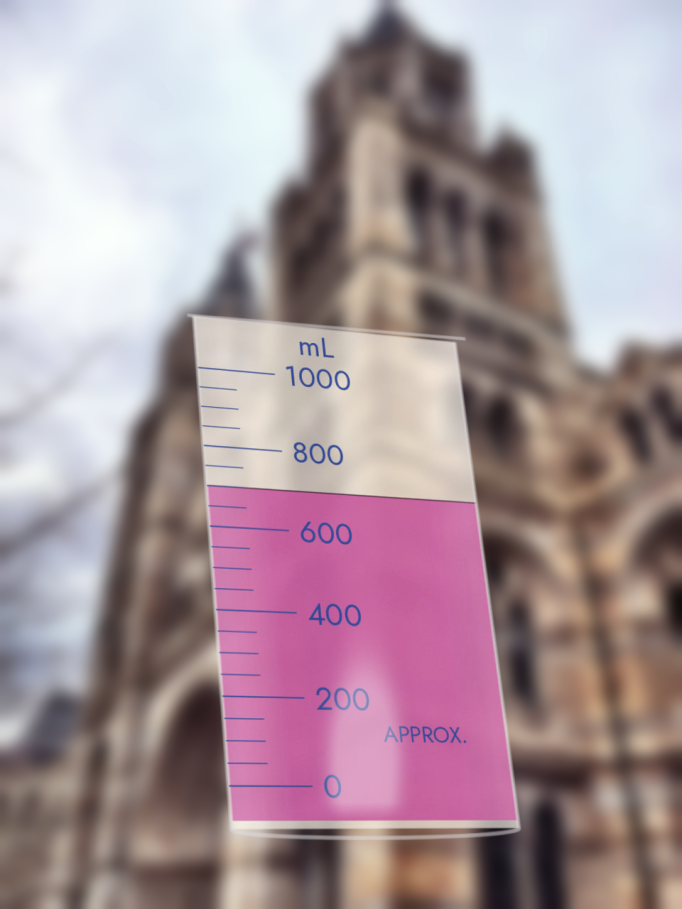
700 mL
